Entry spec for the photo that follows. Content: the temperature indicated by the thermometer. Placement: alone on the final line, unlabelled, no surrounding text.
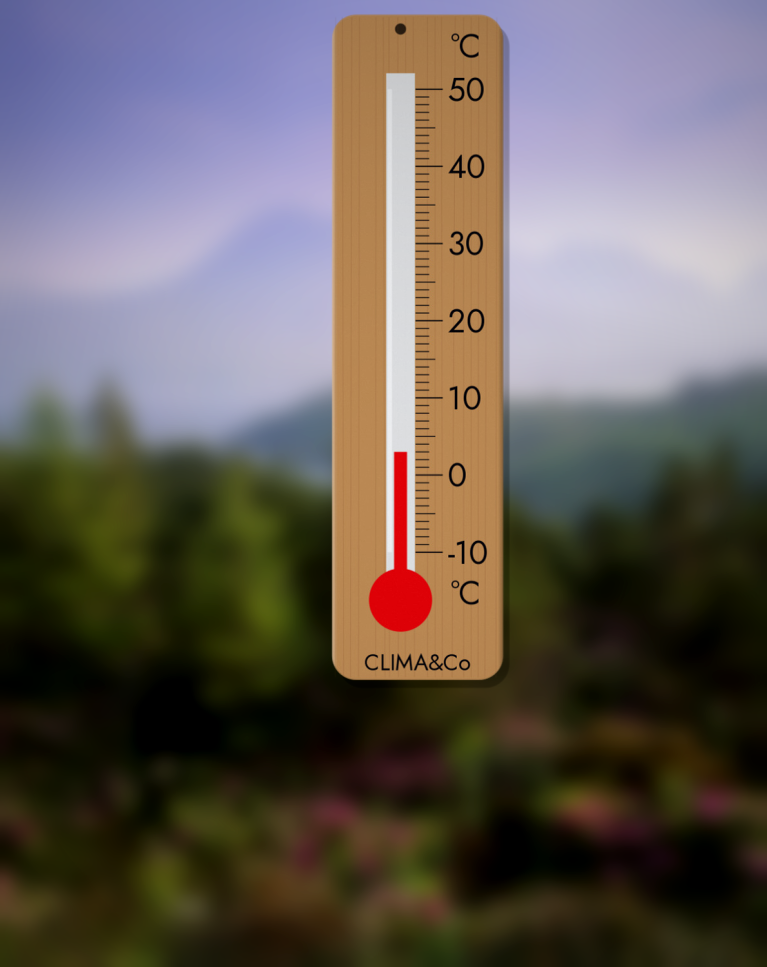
3 °C
